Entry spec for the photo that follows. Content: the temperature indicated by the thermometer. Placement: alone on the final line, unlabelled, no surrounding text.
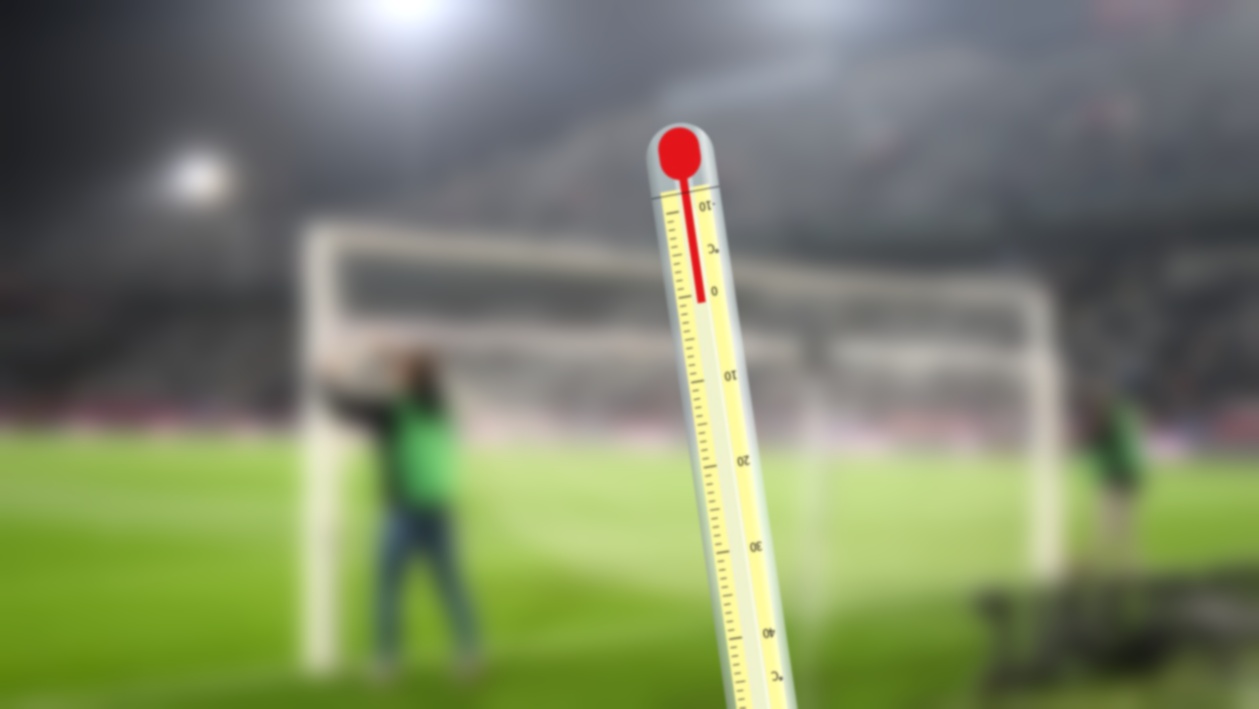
1 °C
